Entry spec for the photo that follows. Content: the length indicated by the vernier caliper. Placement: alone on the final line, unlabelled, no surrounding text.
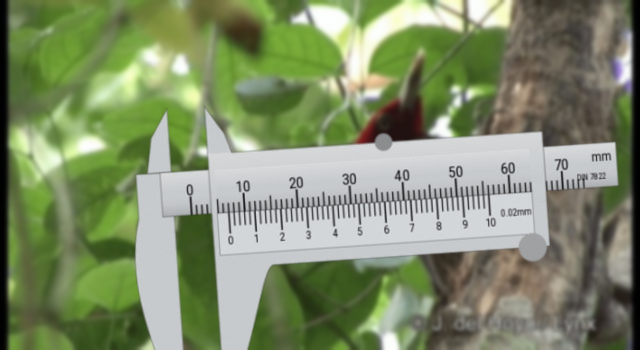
7.0 mm
